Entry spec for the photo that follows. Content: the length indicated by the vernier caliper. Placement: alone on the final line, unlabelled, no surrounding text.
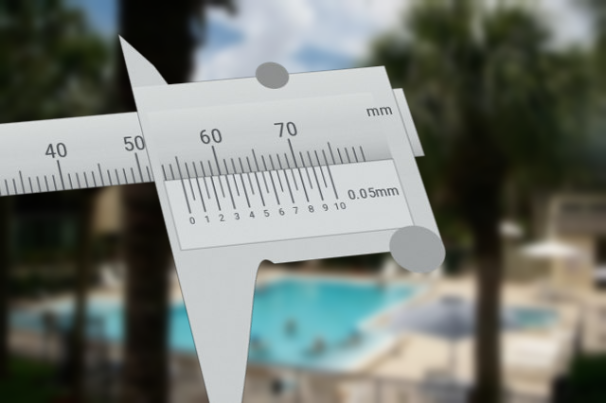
55.0 mm
